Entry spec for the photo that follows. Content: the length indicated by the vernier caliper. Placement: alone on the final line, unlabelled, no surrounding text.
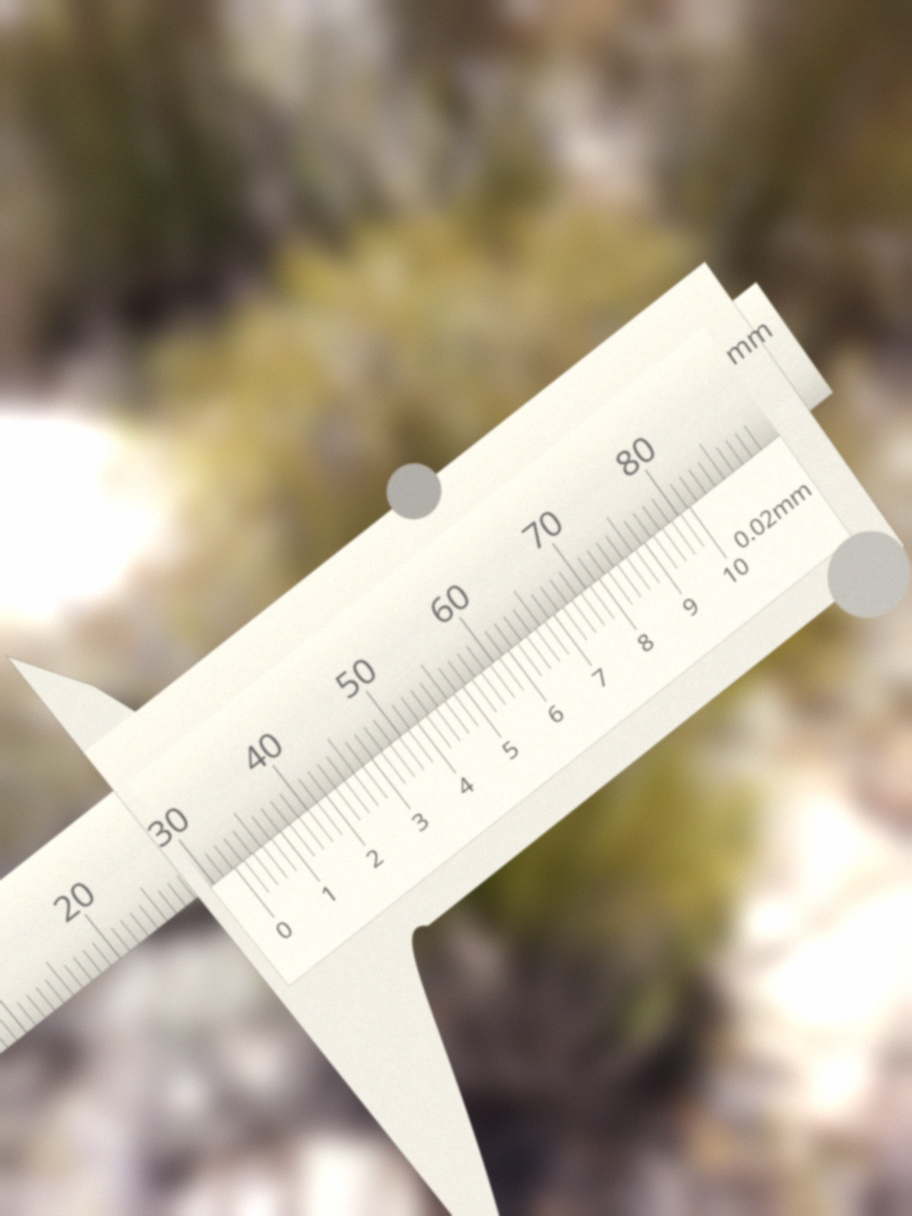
32.2 mm
